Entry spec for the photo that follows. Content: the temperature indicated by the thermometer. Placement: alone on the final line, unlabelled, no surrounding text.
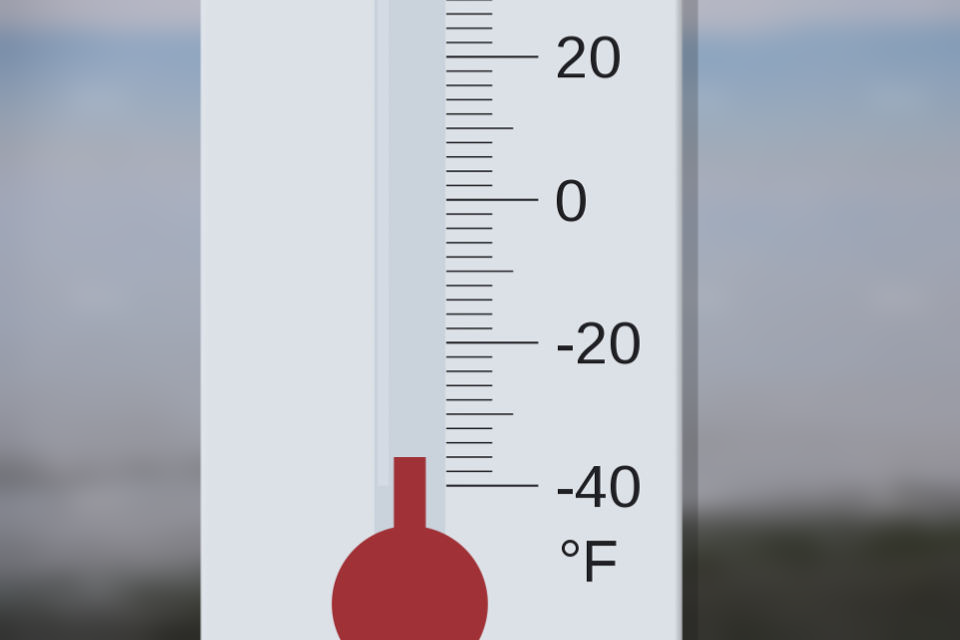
-36 °F
